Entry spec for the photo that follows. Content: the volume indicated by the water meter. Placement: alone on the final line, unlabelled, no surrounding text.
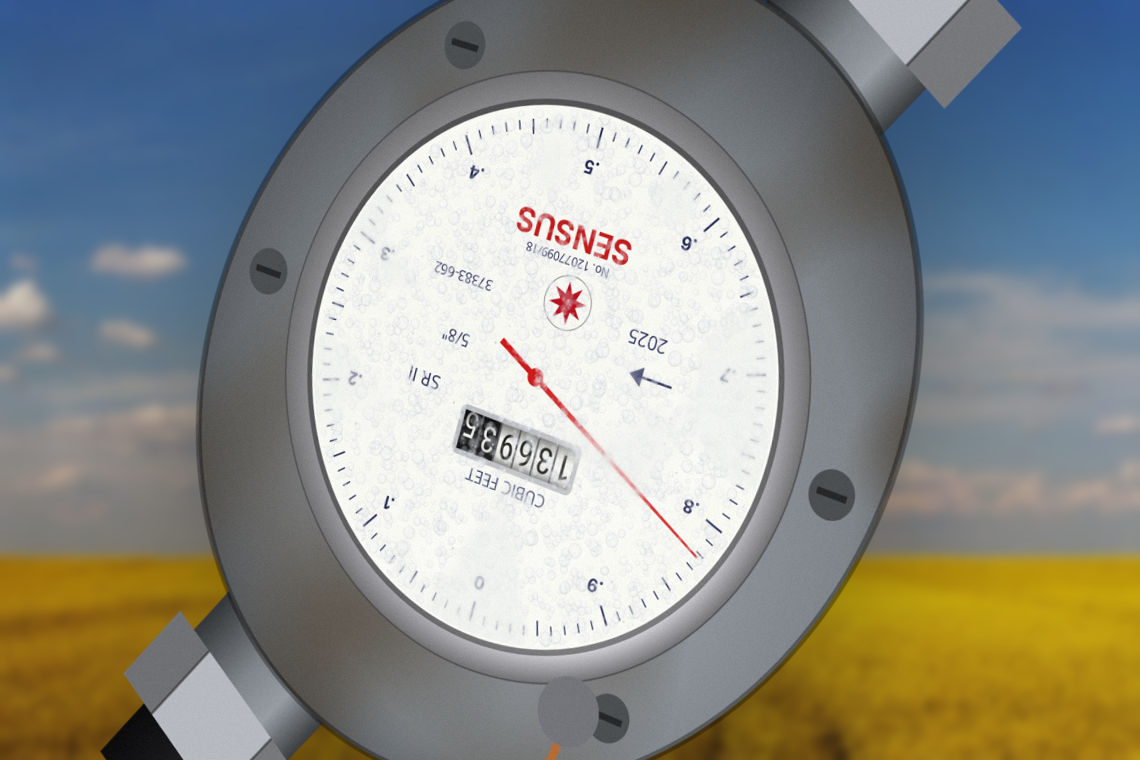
136934.82 ft³
